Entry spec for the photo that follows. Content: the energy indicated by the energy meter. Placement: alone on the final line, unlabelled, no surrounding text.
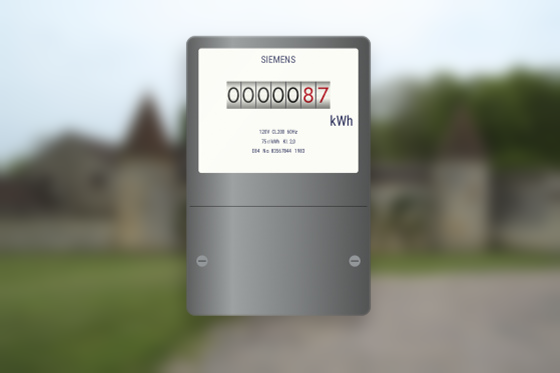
0.87 kWh
